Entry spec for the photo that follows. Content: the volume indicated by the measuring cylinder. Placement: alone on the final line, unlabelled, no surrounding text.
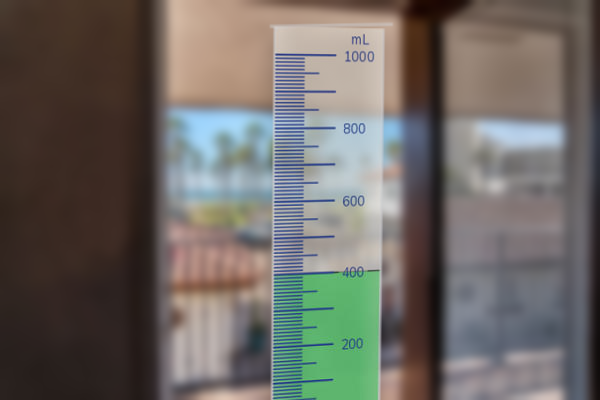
400 mL
